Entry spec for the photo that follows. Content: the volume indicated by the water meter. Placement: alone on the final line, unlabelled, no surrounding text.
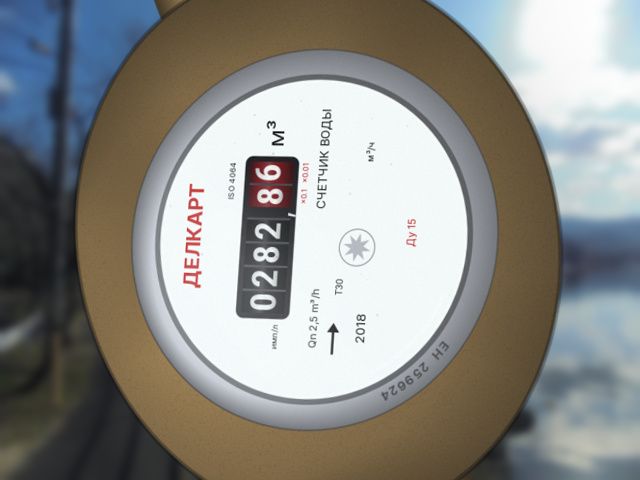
282.86 m³
